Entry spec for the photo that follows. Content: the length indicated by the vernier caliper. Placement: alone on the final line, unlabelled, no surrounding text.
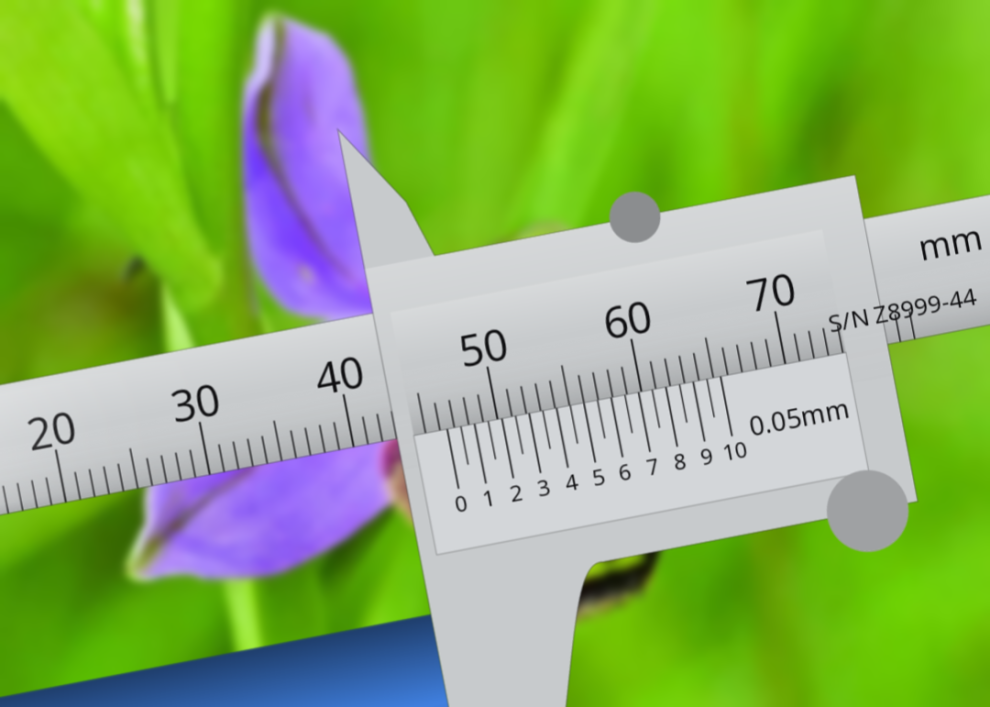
46.5 mm
